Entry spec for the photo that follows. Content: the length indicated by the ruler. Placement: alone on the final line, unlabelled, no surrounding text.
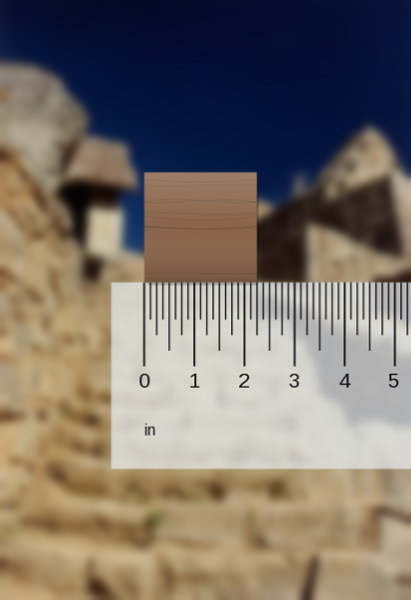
2.25 in
